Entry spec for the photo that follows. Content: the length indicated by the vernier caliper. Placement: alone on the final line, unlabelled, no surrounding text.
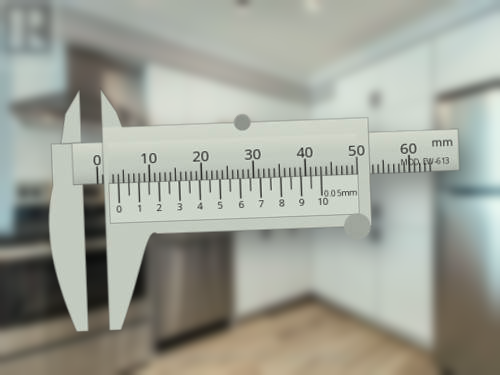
4.0 mm
